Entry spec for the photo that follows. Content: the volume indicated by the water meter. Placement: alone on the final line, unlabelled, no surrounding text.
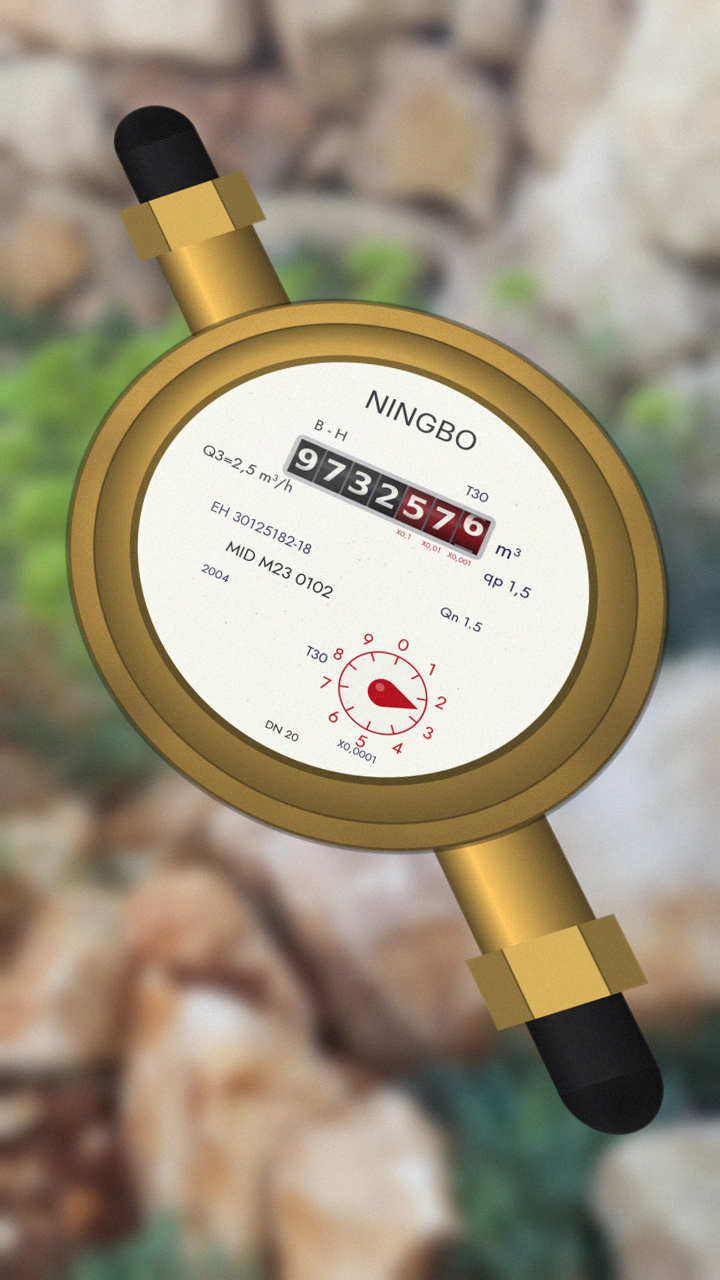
9732.5762 m³
